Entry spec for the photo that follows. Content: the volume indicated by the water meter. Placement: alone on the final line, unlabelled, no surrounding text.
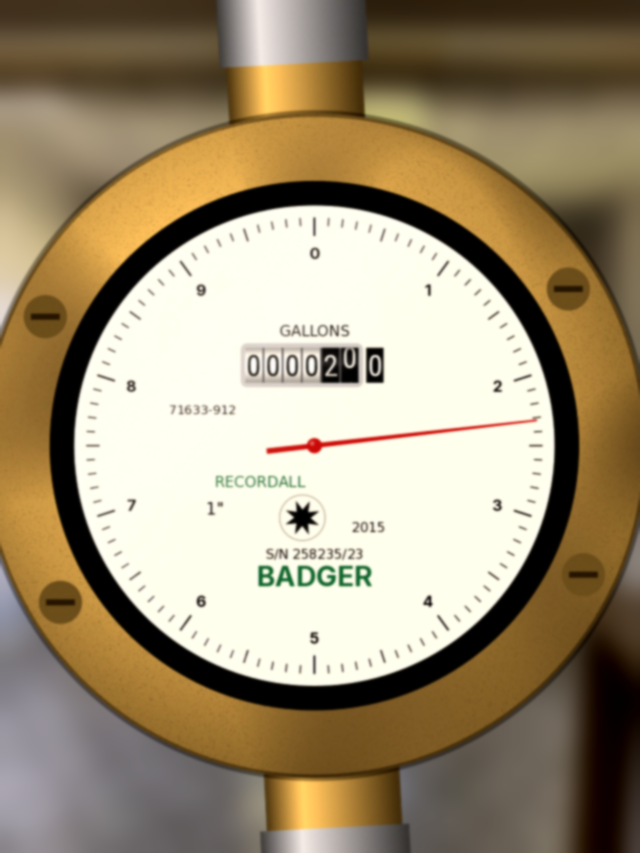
202.3 gal
